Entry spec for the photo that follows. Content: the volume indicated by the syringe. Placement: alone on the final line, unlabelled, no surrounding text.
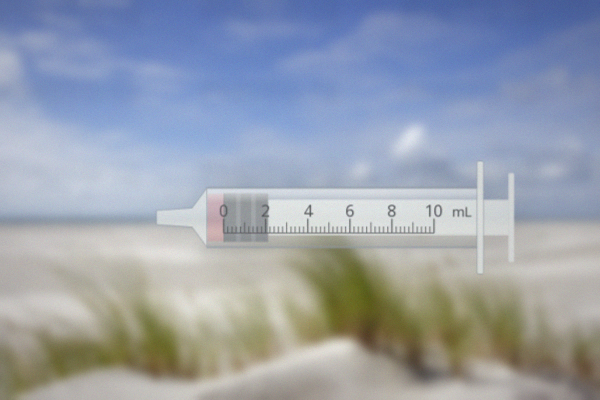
0 mL
